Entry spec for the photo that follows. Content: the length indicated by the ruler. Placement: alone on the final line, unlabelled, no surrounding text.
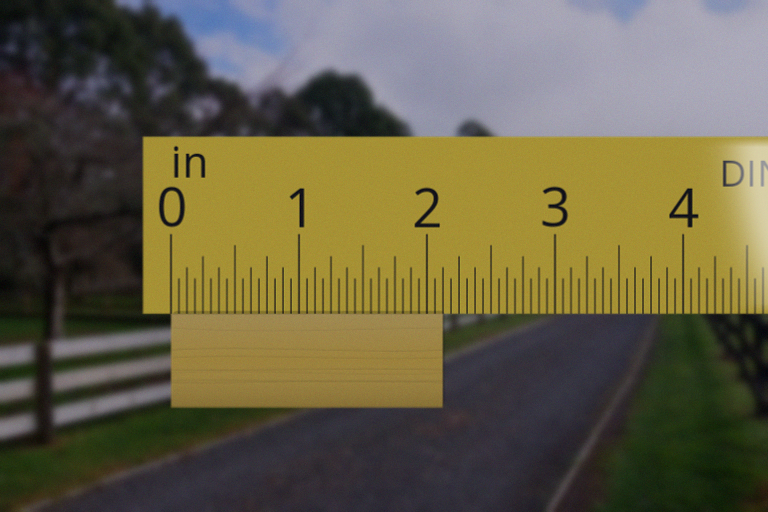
2.125 in
